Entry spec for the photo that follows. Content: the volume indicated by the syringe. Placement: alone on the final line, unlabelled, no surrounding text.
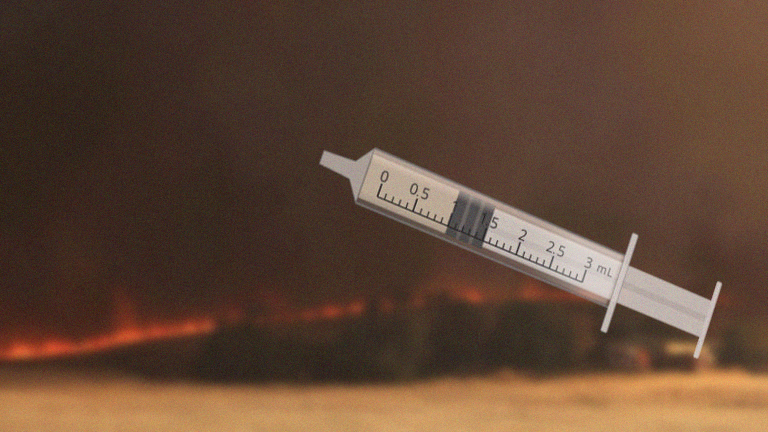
1 mL
